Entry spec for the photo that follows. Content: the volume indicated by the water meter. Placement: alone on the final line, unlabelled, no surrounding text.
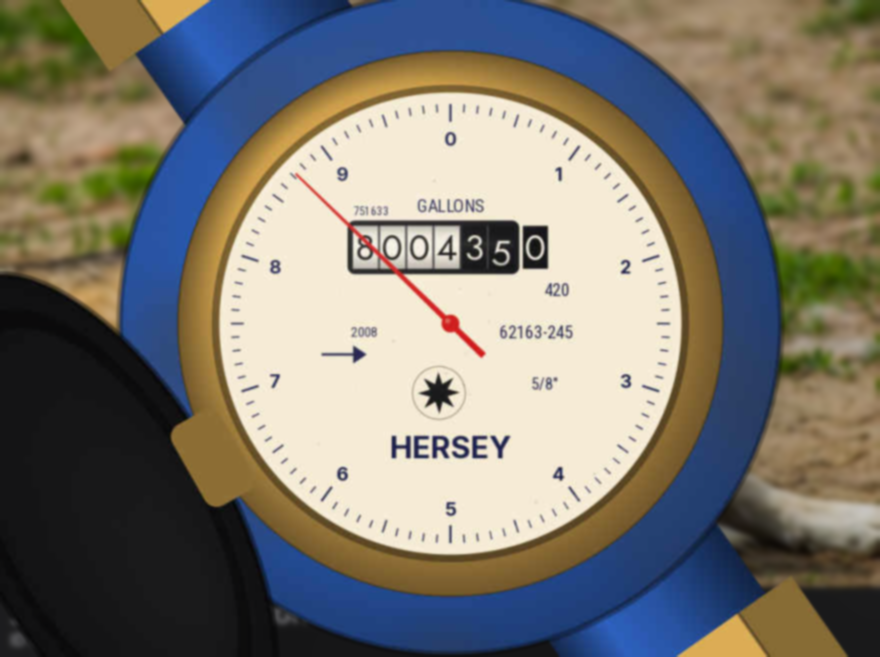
8004348.7 gal
